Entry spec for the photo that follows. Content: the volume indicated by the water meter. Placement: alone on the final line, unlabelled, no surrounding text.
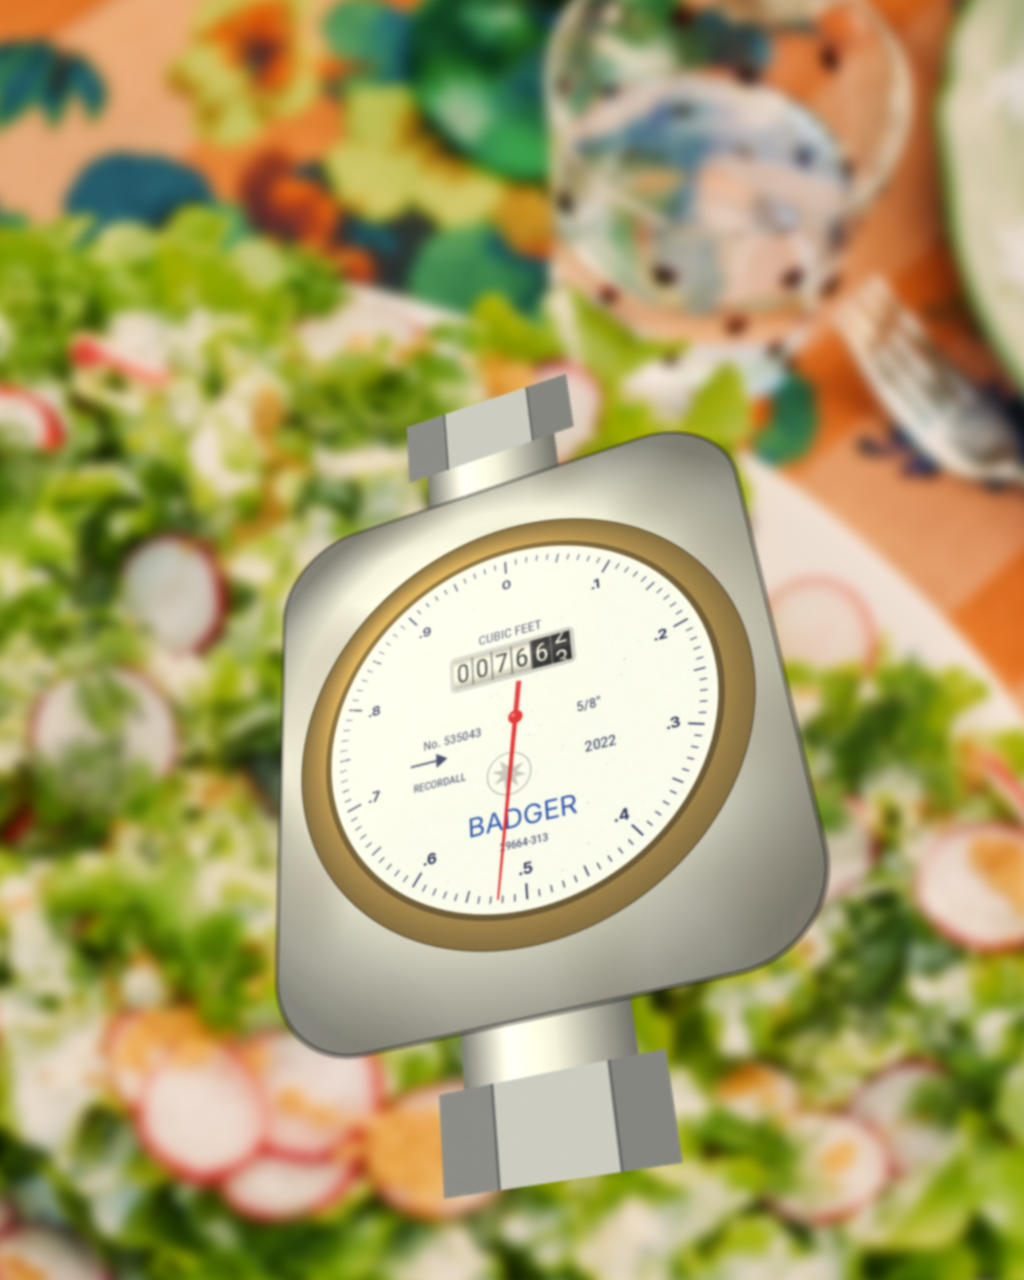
7662.52 ft³
